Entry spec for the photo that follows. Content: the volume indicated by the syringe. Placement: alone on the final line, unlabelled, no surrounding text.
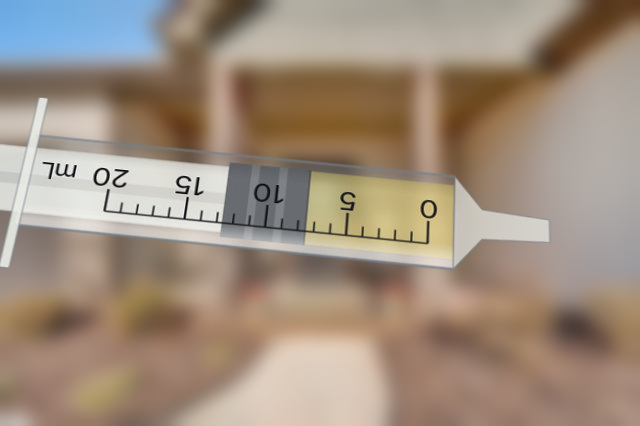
7.5 mL
